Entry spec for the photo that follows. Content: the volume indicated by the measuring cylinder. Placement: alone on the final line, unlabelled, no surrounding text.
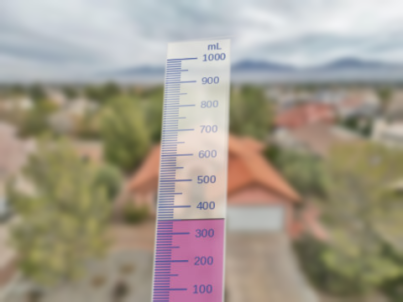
350 mL
